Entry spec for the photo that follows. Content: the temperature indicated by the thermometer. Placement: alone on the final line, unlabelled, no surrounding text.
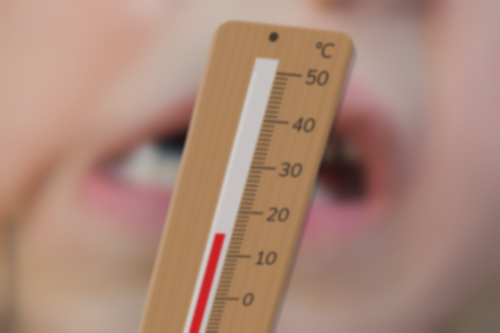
15 °C
